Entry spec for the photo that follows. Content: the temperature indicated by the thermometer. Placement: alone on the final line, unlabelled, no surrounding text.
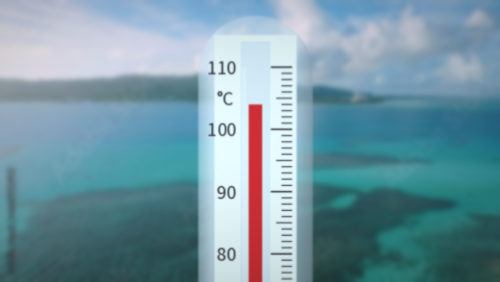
104 °C
